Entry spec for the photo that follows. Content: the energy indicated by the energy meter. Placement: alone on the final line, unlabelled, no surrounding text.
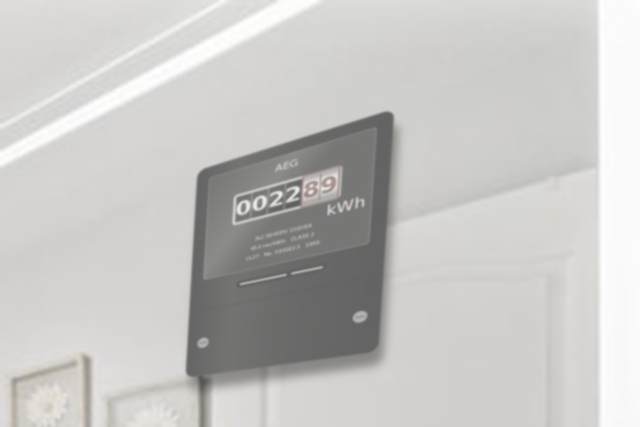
22.89 kWh
